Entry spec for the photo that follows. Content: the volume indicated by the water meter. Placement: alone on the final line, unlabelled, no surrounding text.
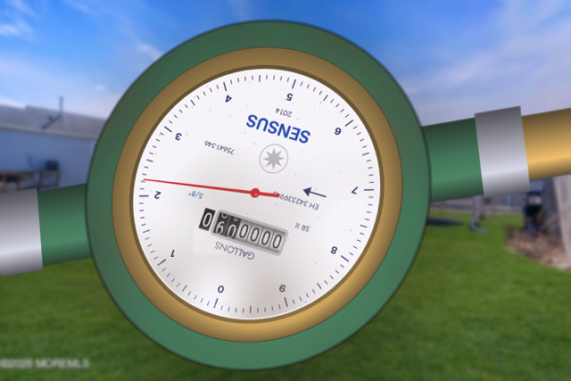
92.2 gal
